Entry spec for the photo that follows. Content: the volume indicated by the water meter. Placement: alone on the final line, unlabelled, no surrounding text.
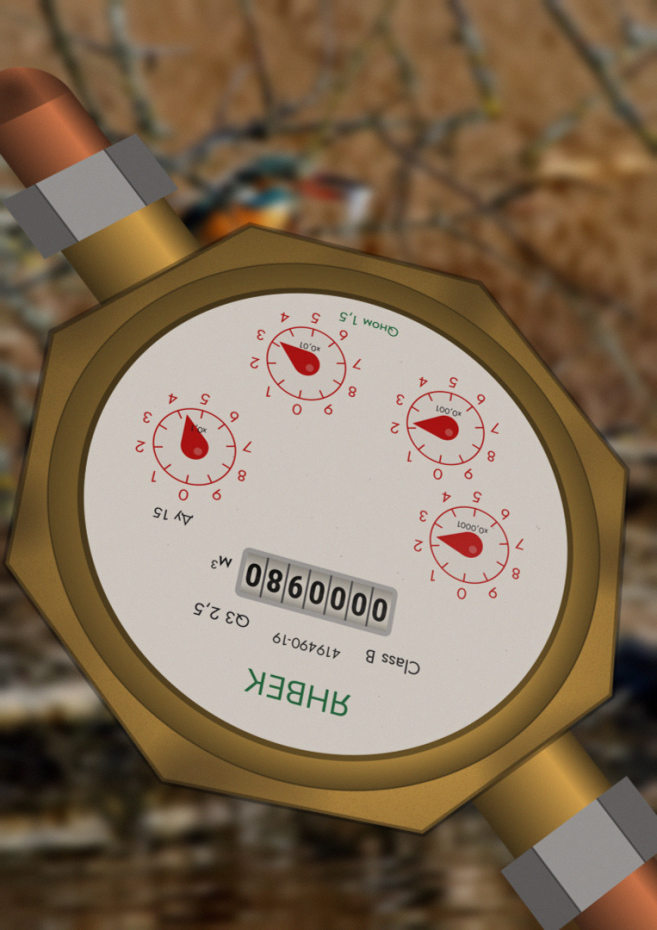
980.4322 m³
